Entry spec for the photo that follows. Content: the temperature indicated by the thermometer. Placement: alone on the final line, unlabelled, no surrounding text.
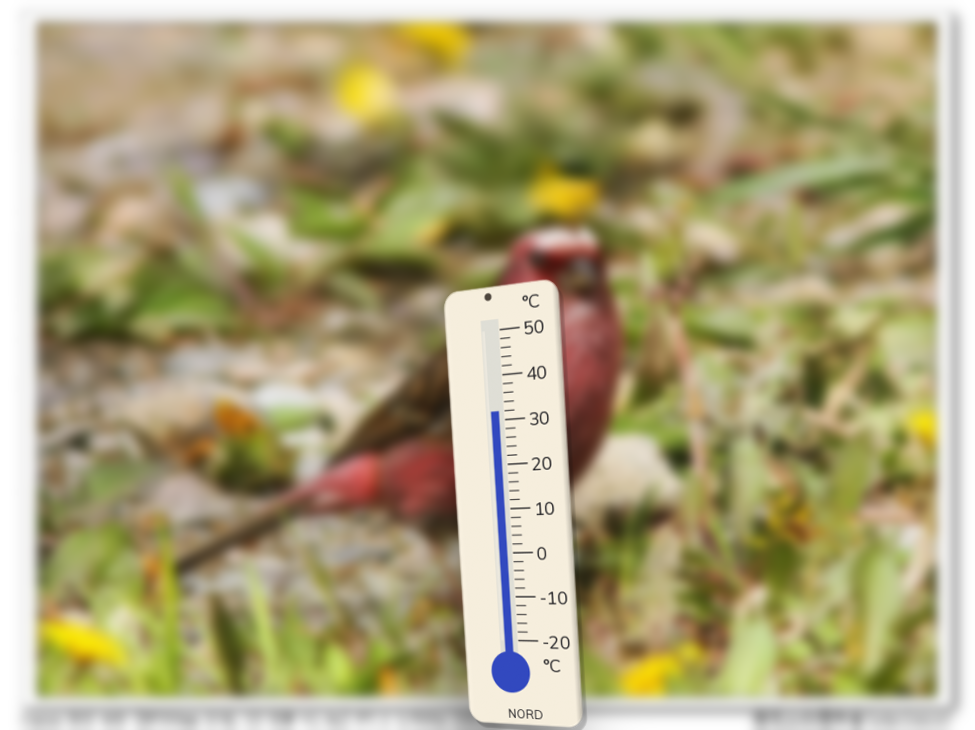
32 °C
